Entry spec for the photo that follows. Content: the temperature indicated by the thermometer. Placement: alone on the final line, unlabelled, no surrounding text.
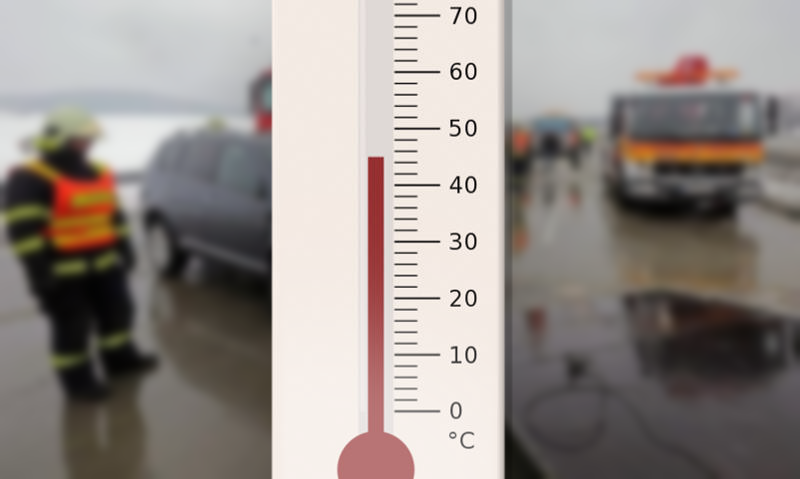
45 °C
